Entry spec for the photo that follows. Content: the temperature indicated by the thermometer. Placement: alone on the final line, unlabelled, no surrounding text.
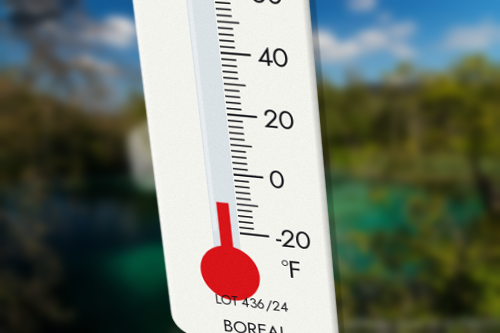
-10 °F
